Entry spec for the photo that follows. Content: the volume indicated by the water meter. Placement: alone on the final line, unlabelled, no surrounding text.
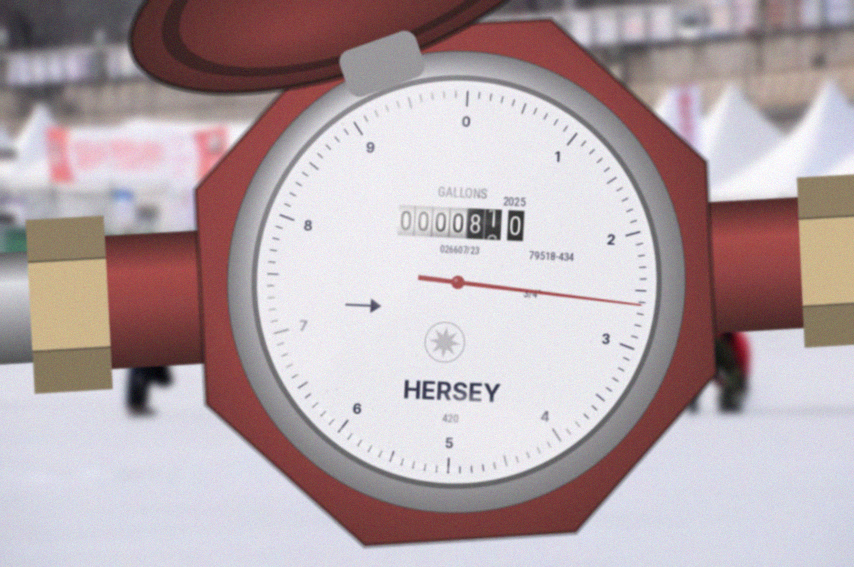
812.6 gal
